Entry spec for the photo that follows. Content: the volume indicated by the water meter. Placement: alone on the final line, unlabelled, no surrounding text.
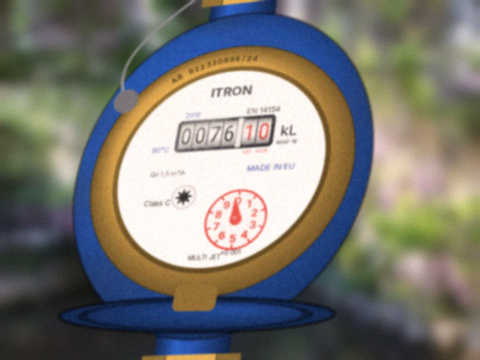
76.099 kL
